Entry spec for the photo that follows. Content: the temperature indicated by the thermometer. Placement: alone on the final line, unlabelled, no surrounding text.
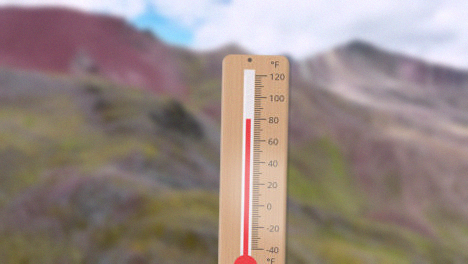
80 °F
